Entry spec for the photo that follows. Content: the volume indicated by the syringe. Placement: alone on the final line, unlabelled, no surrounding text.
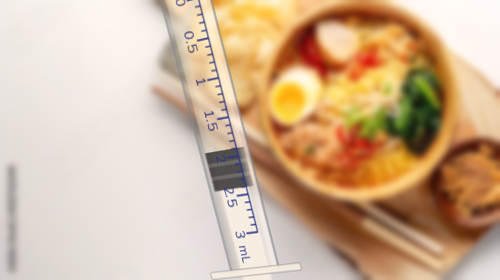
1.9 mL
